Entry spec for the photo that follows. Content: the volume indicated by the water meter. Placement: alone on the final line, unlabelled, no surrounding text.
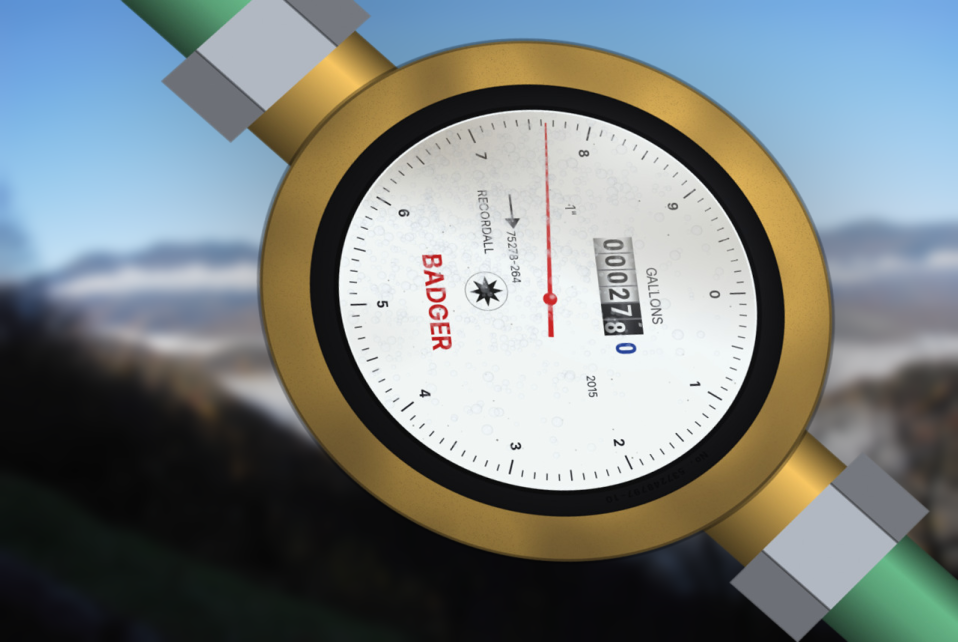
2777.6 gal
